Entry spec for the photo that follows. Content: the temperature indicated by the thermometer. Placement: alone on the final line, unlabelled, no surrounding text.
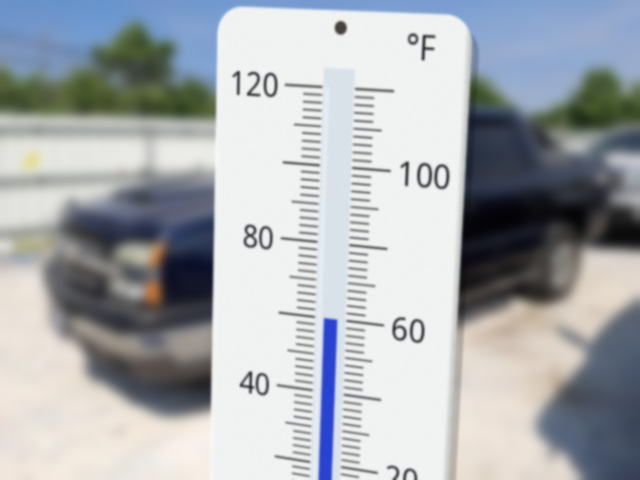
60 °F
